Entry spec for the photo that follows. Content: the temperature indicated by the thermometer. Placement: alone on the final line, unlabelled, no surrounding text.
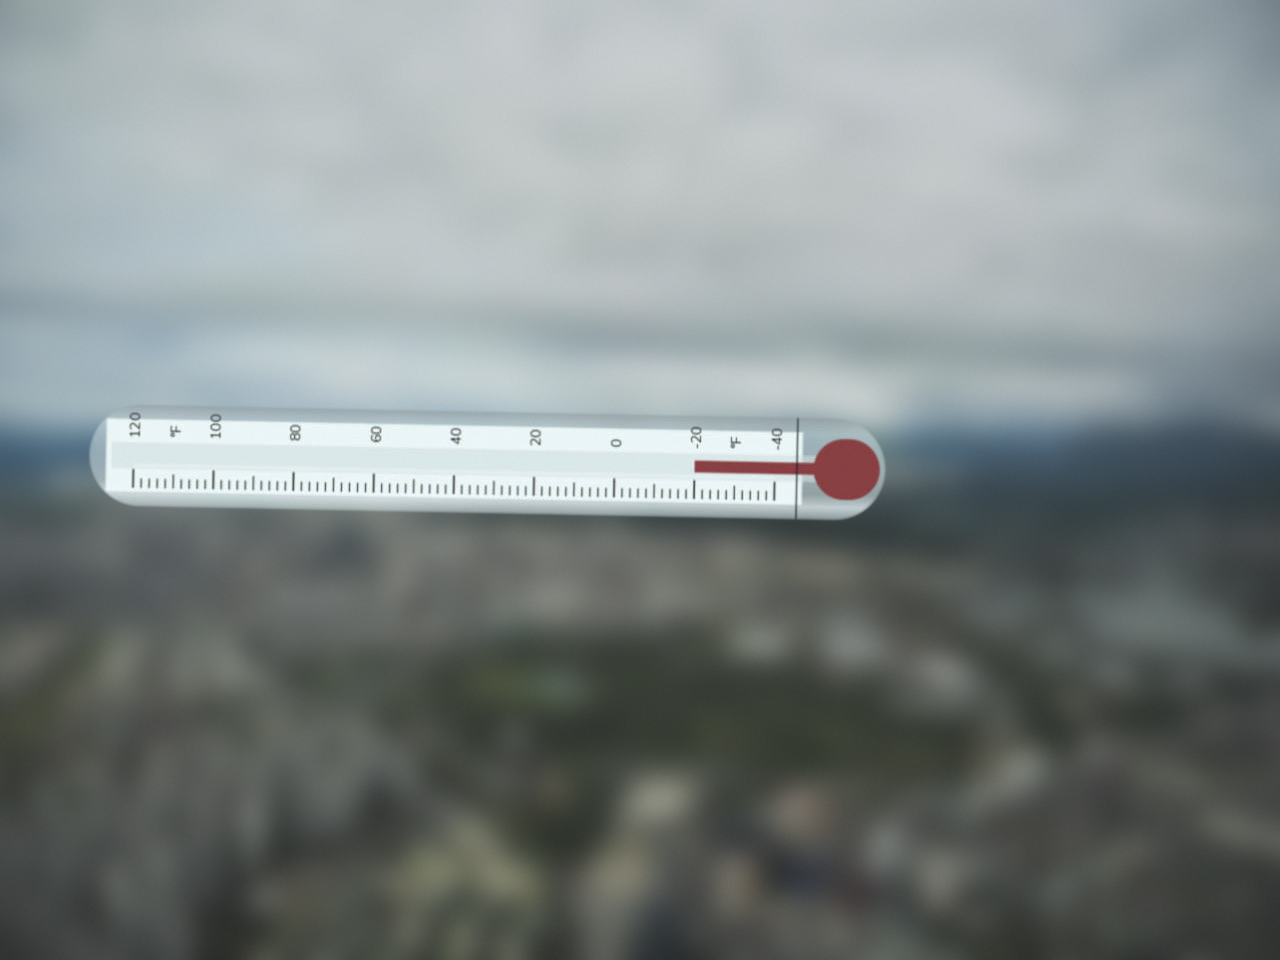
-20 °F
